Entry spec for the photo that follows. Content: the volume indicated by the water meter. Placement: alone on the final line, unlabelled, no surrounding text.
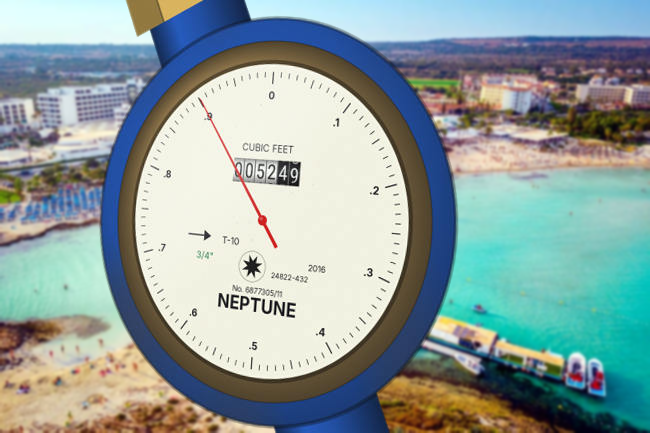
5248.90 ft³
